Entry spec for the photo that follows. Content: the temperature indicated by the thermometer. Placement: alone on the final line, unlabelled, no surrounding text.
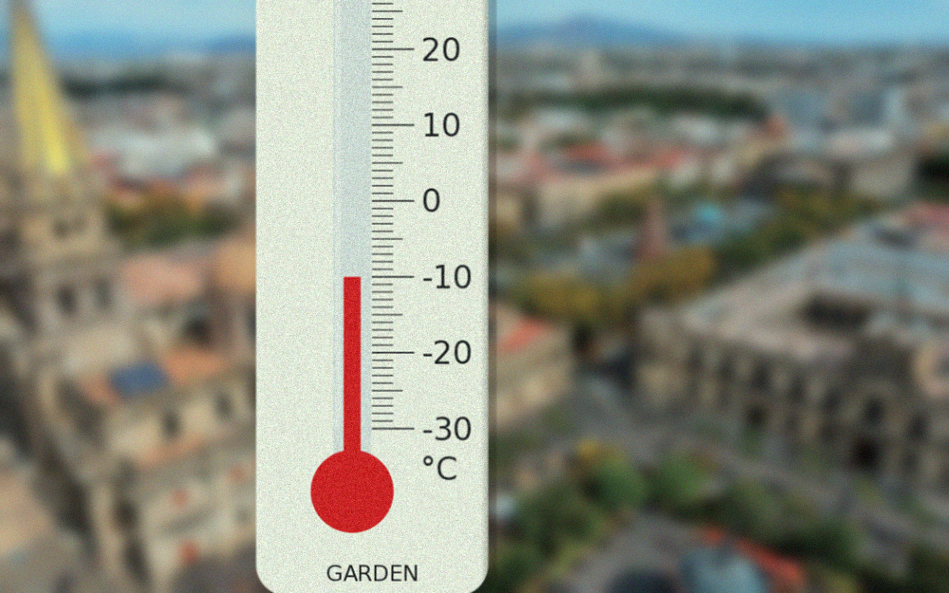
-10 °C
